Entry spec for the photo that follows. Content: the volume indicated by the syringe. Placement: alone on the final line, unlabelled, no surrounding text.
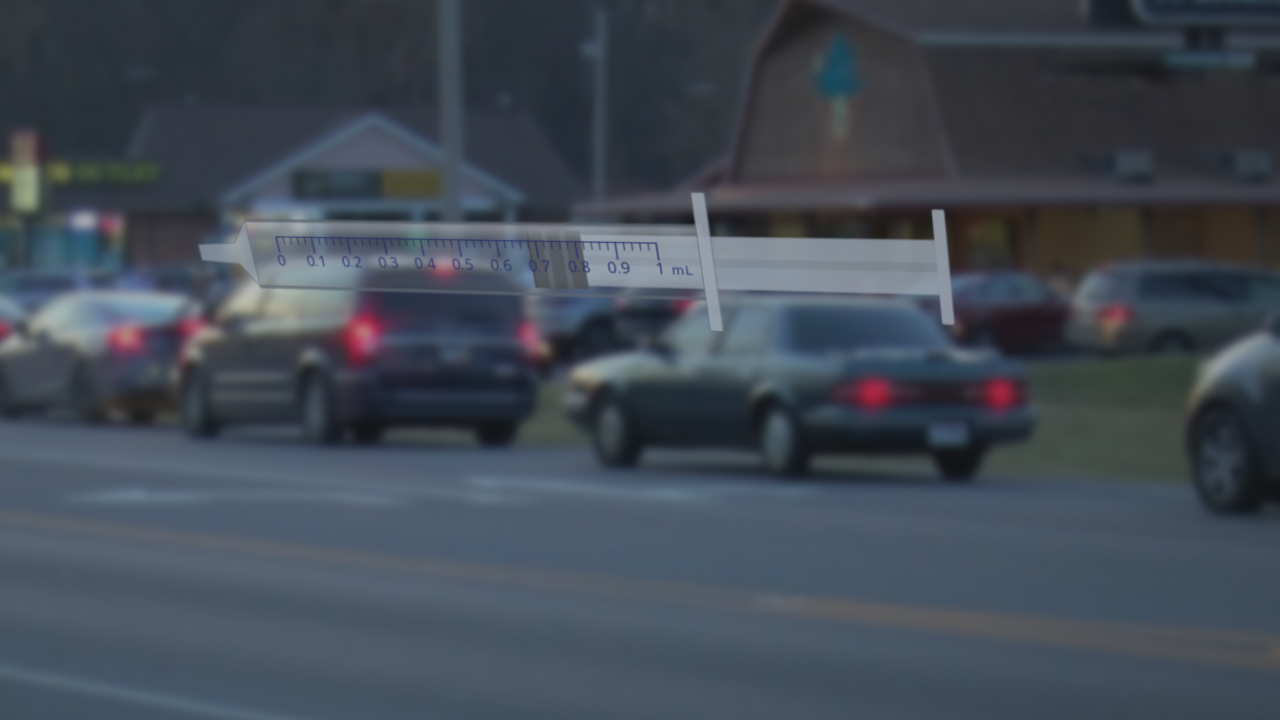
0.68 mL
